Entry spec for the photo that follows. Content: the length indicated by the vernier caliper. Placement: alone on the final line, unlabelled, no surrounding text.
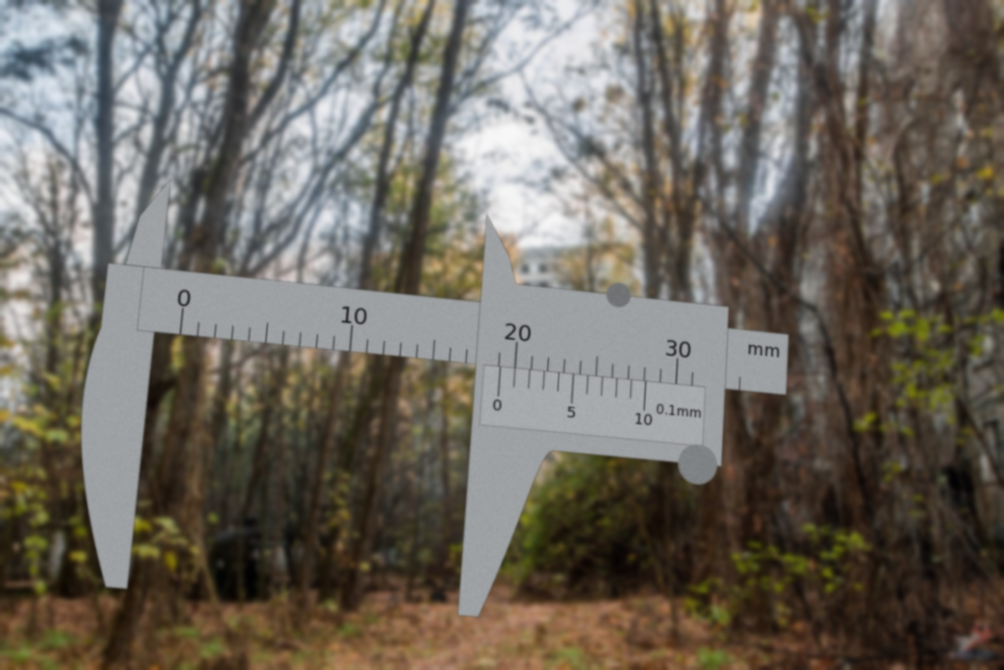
19.1 mm
